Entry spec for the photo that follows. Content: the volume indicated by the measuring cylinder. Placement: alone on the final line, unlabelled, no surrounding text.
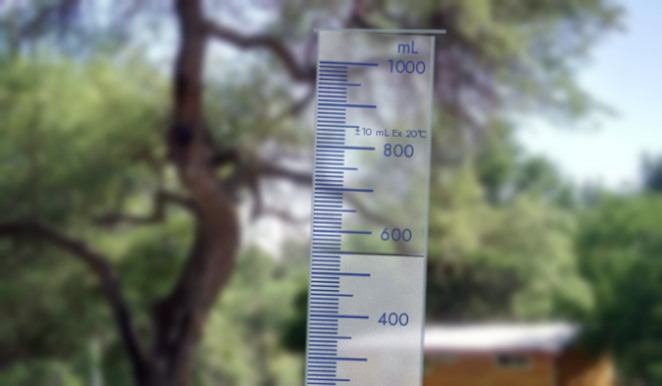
550 mL
